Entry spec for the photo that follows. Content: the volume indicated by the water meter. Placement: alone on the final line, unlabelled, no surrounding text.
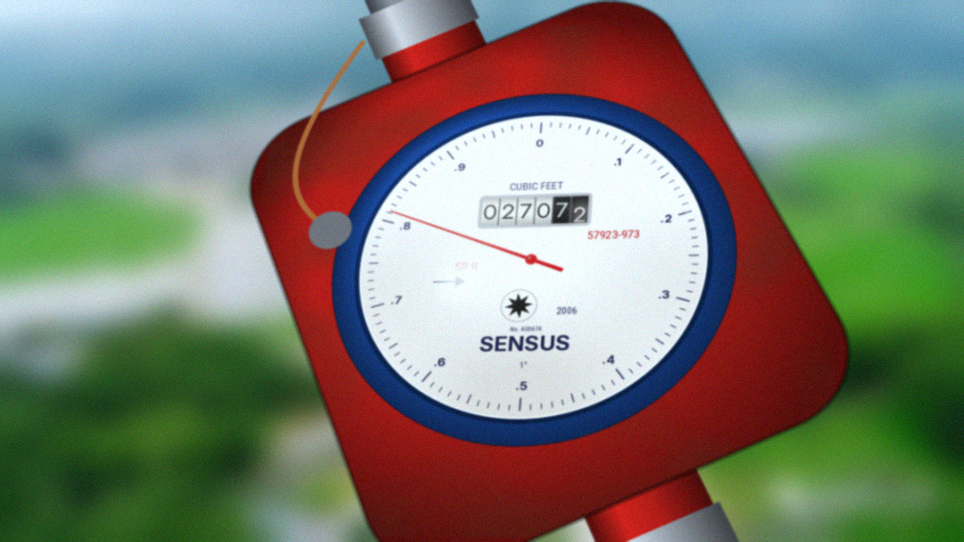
27071.81 ft³
